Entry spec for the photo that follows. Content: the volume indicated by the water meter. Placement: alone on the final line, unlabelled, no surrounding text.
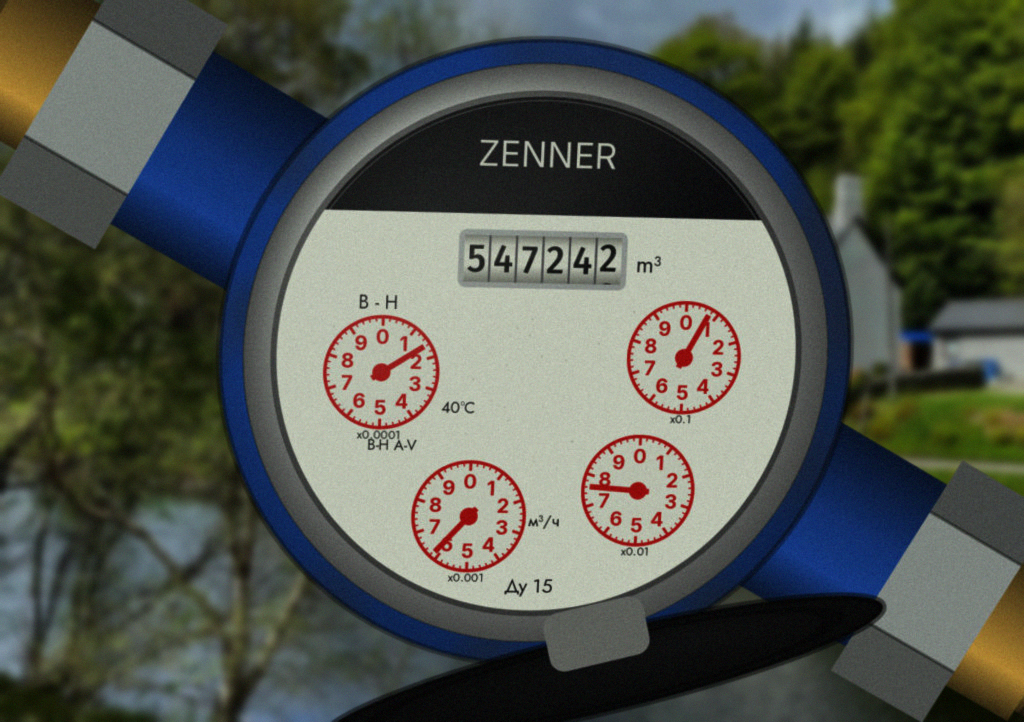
547242.0761 m³
